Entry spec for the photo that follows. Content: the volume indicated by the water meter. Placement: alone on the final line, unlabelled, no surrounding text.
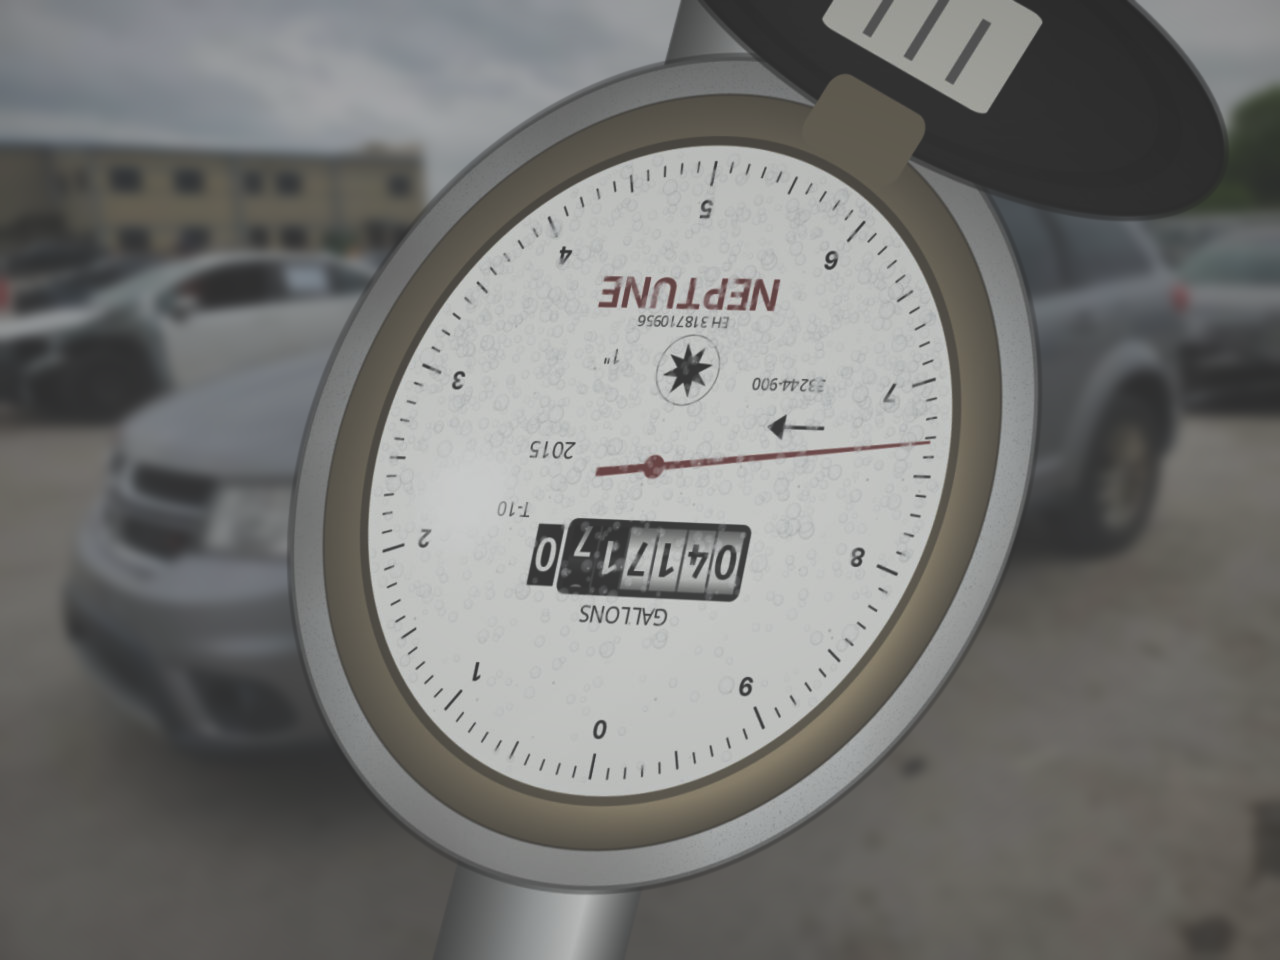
417167.3 gal
